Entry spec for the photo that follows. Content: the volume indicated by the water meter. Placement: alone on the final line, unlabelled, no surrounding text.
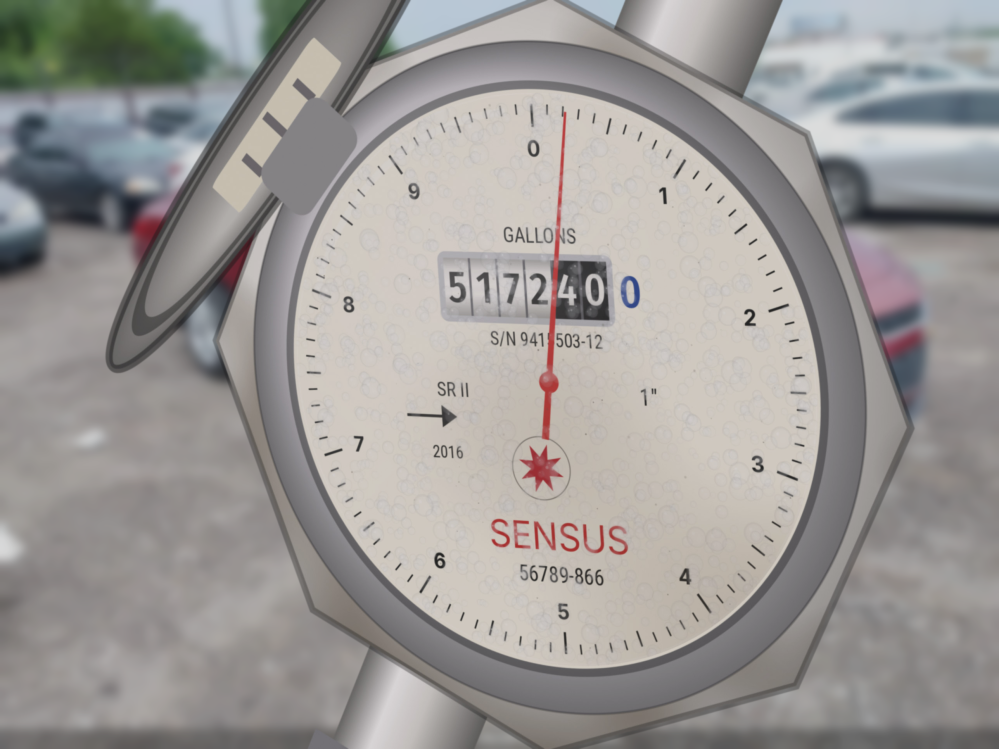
5172400.2 gal
